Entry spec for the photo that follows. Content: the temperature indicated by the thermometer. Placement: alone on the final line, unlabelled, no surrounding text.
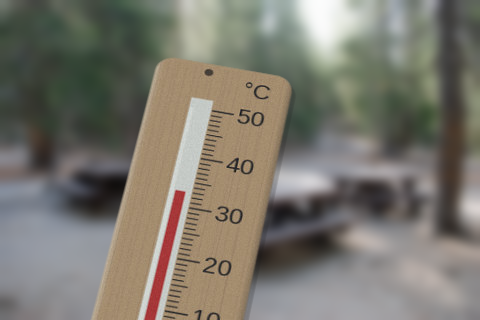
33 °C
